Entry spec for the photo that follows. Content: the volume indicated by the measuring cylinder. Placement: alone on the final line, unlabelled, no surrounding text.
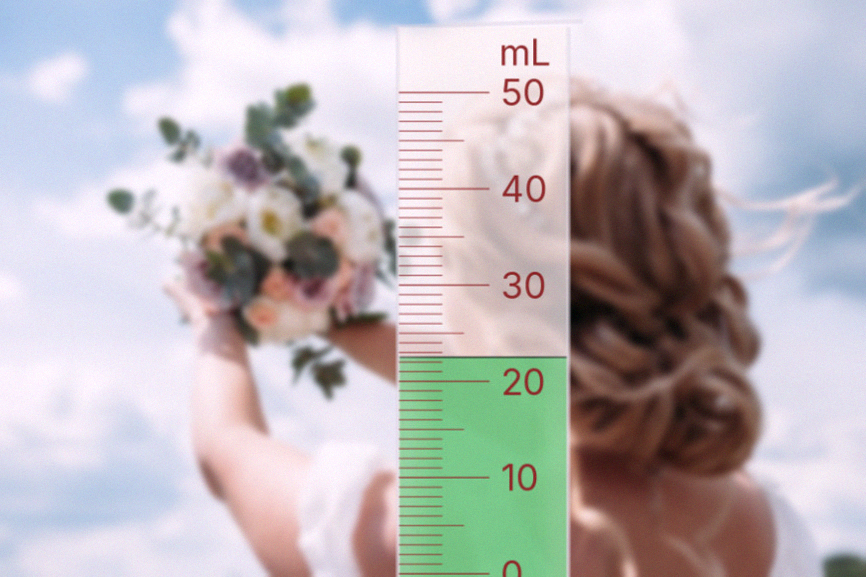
22.5 mL
